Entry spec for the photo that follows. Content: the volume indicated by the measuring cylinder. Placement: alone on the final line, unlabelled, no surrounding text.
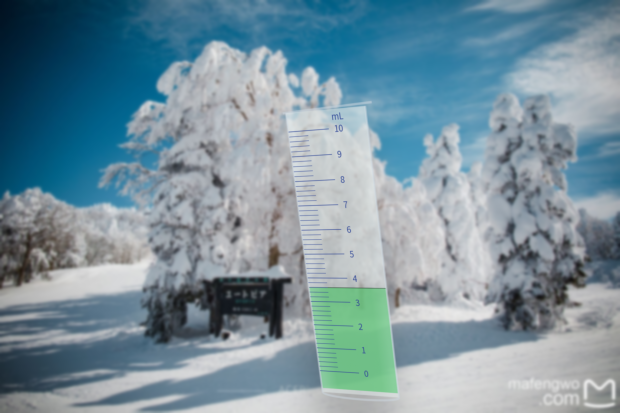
3.6 mL
